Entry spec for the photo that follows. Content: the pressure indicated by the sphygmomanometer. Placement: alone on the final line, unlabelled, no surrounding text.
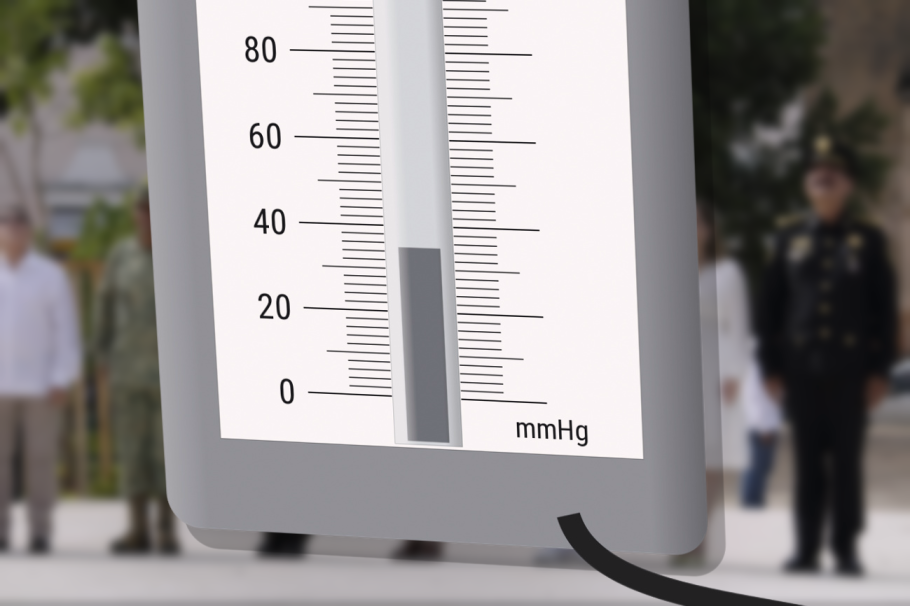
35 mmHg
